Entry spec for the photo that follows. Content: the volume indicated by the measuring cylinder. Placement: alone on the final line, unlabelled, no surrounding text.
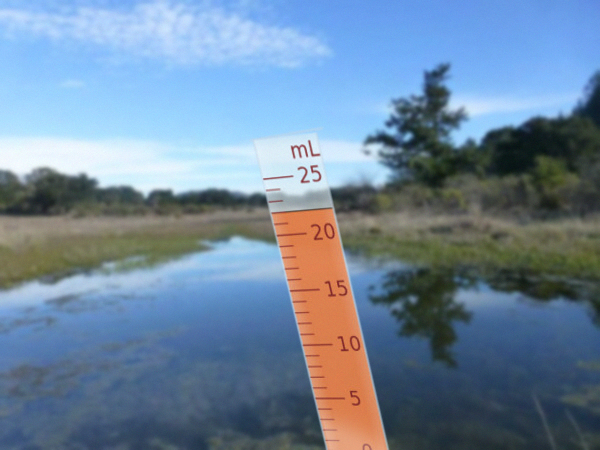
22 mL
